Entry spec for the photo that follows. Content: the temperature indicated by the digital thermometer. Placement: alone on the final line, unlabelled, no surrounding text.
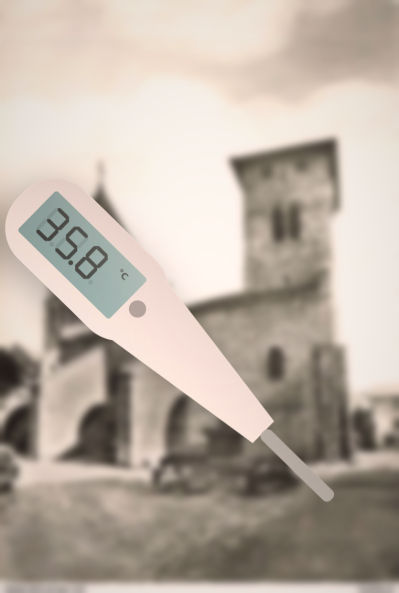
35.8 °C
